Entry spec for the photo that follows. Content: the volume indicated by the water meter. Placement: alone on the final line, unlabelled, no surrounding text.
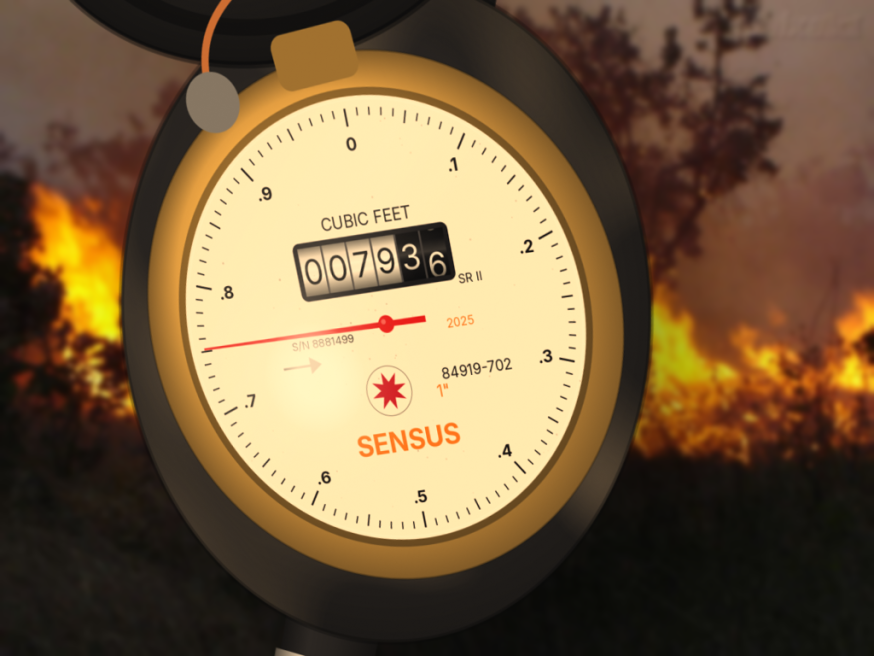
7935.75 ft³
